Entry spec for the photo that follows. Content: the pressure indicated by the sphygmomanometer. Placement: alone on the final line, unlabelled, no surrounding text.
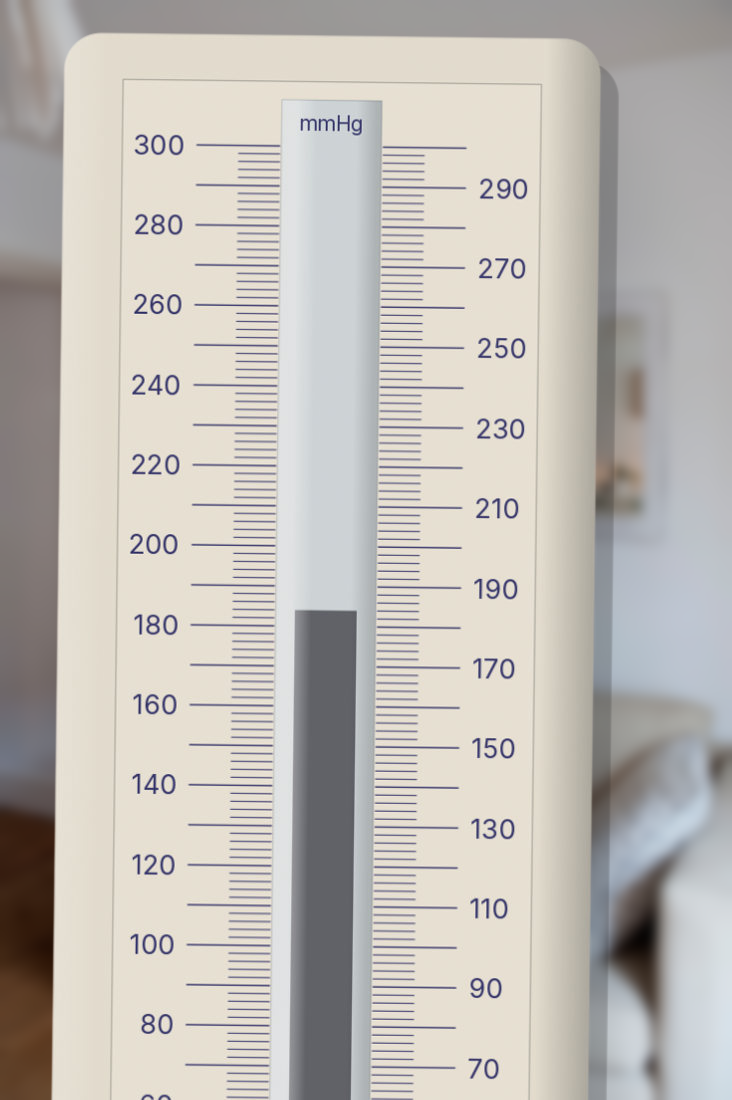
184 mmHg
